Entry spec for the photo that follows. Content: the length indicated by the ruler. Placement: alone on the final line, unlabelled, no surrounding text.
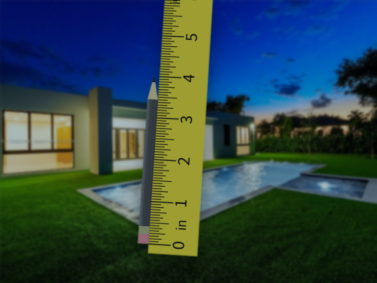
4 in
